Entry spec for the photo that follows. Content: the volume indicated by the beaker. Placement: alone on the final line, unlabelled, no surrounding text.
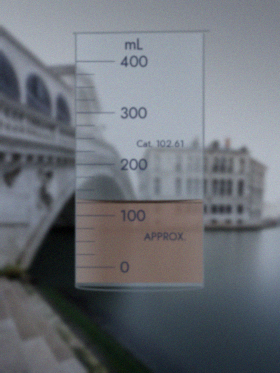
125 mL
